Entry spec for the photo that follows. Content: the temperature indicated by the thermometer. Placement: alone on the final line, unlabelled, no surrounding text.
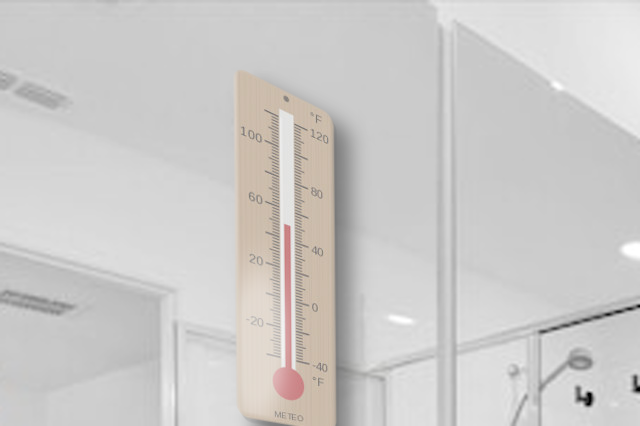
50 °F
